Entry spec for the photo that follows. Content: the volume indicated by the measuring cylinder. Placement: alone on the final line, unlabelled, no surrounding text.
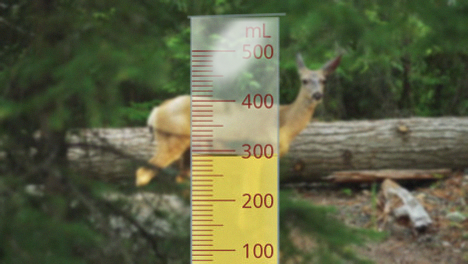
290 mL
